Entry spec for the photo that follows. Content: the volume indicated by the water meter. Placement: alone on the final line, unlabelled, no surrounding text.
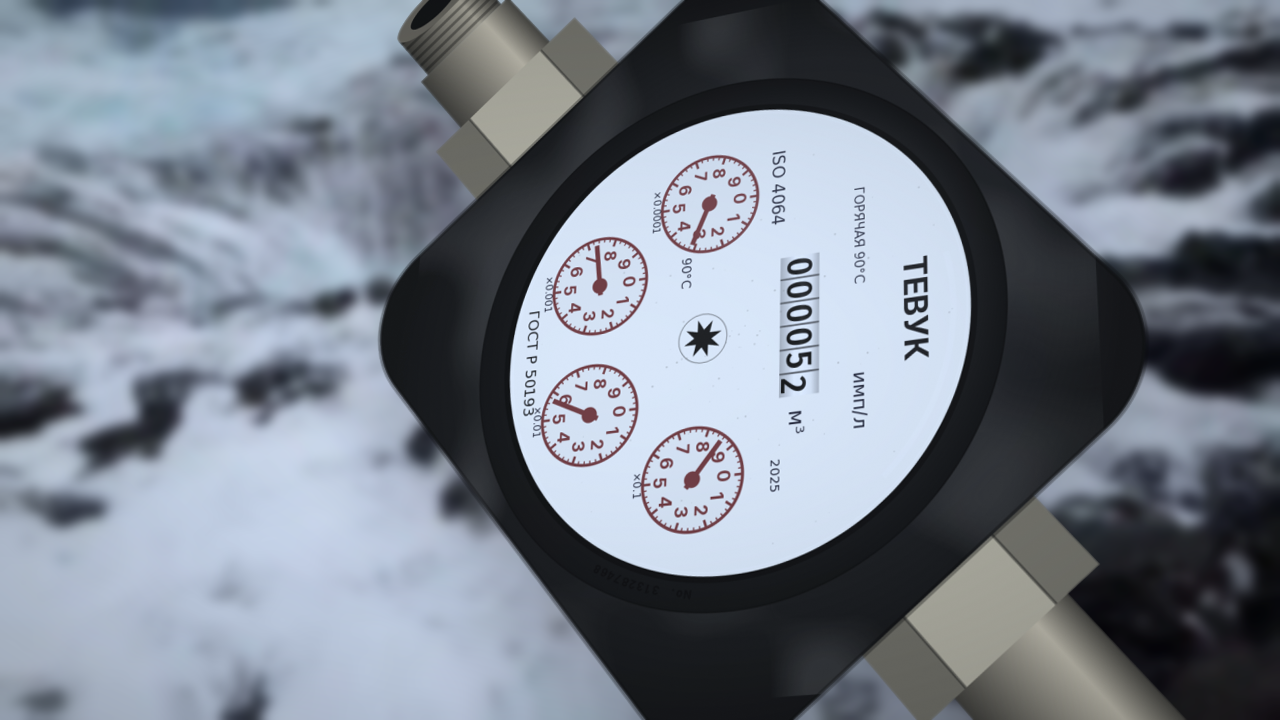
51.8573 m³
